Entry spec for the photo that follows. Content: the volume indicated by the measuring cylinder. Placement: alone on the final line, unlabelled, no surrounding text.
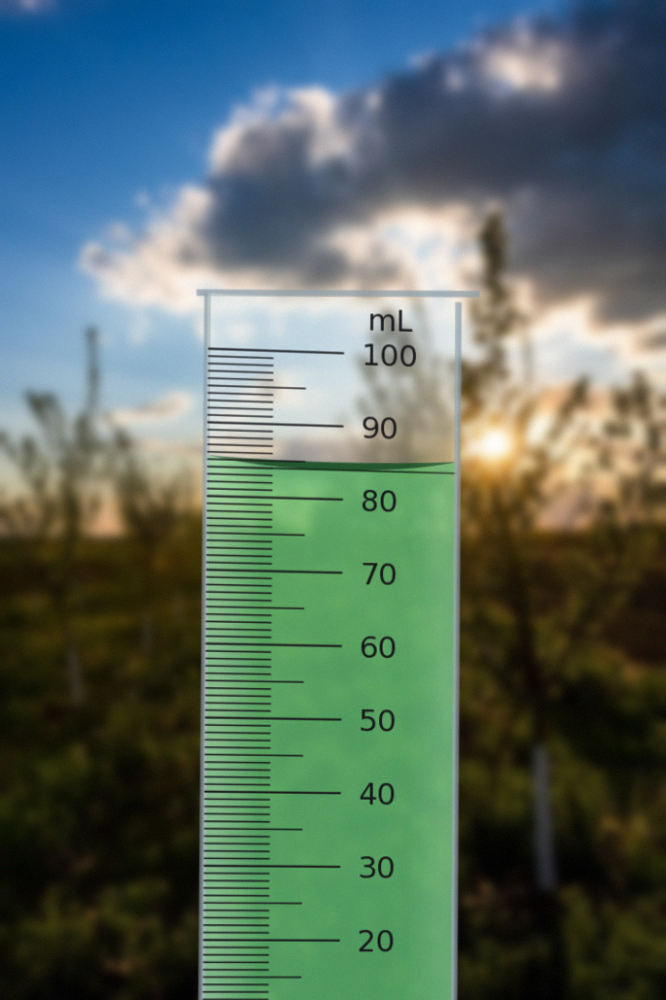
84 mL
